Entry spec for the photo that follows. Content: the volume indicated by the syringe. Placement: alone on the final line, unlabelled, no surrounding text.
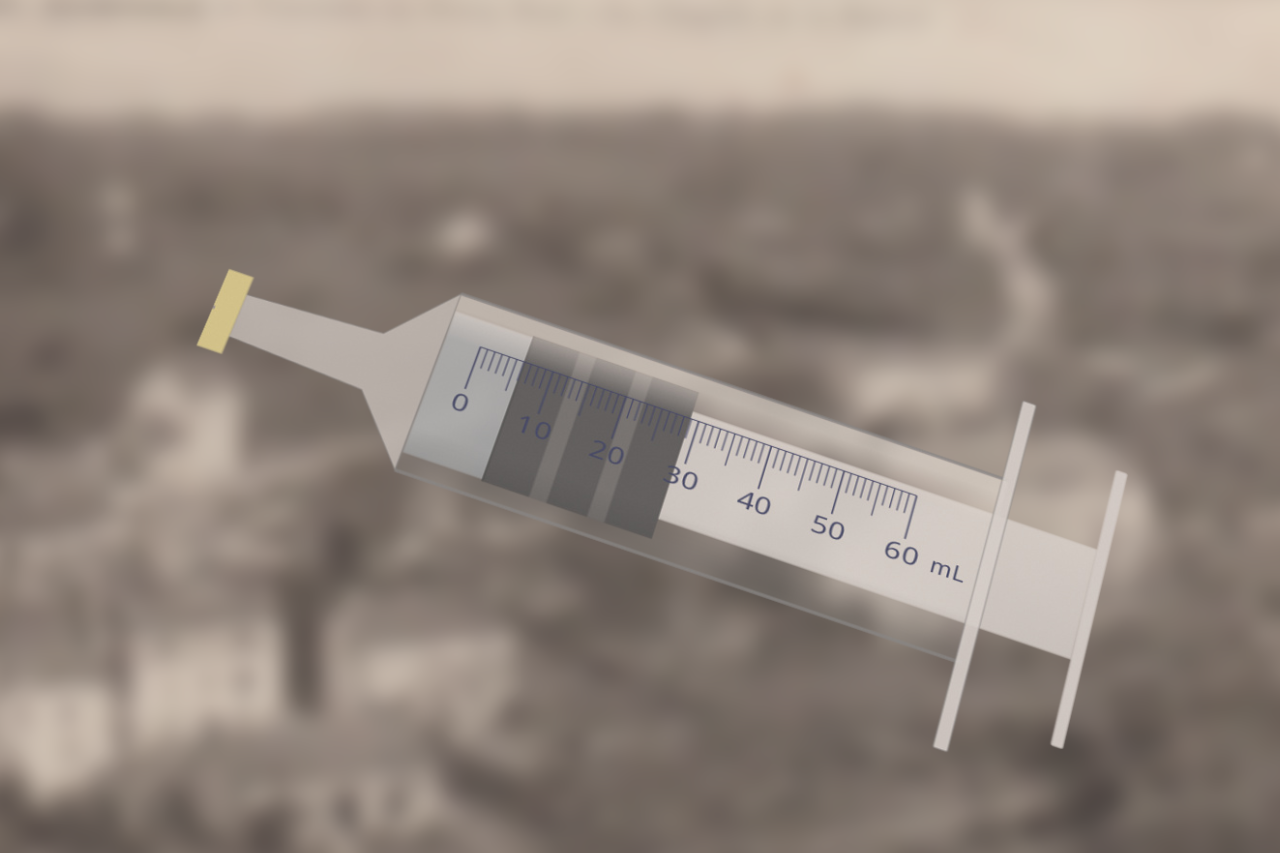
6 mL
